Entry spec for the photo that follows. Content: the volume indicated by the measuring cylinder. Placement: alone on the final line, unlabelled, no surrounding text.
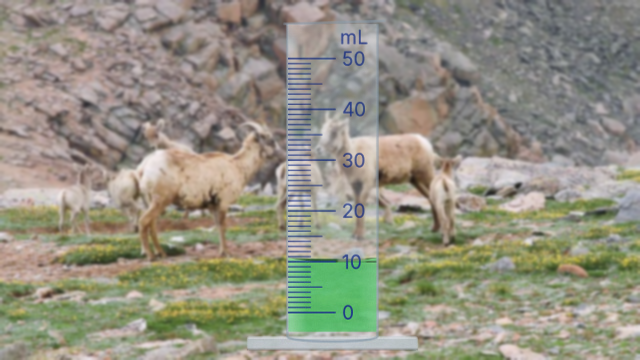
10 mL
